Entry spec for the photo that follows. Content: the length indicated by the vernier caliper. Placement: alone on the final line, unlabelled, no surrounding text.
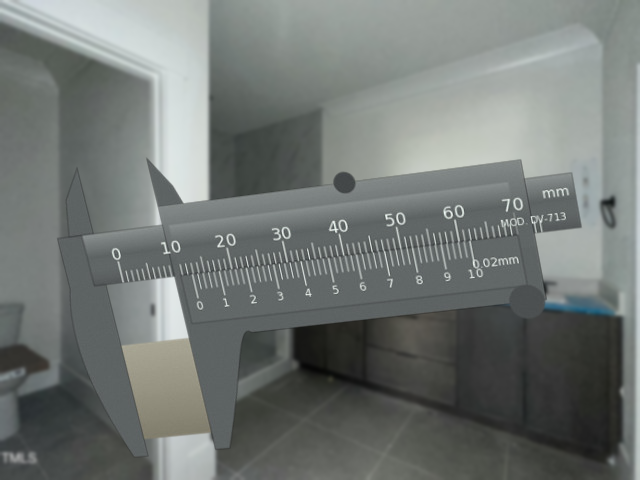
12.8 mm
